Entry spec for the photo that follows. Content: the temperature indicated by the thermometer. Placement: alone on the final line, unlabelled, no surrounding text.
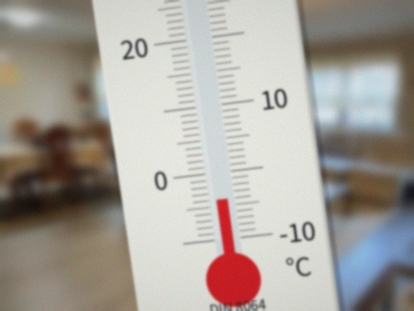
-4 °C
